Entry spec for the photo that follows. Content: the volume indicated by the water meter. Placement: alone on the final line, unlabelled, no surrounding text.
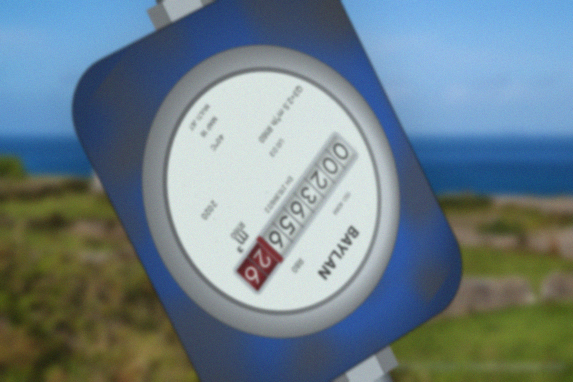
23656.26 m³
